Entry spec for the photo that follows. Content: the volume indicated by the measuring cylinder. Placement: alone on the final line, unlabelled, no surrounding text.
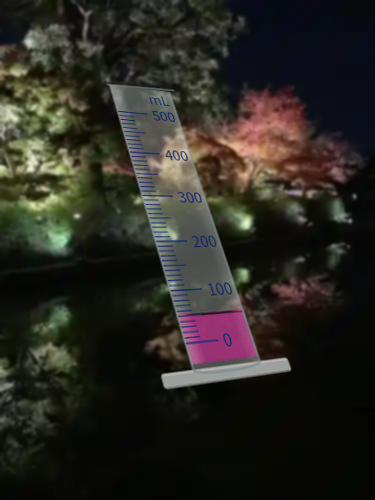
50 mL
